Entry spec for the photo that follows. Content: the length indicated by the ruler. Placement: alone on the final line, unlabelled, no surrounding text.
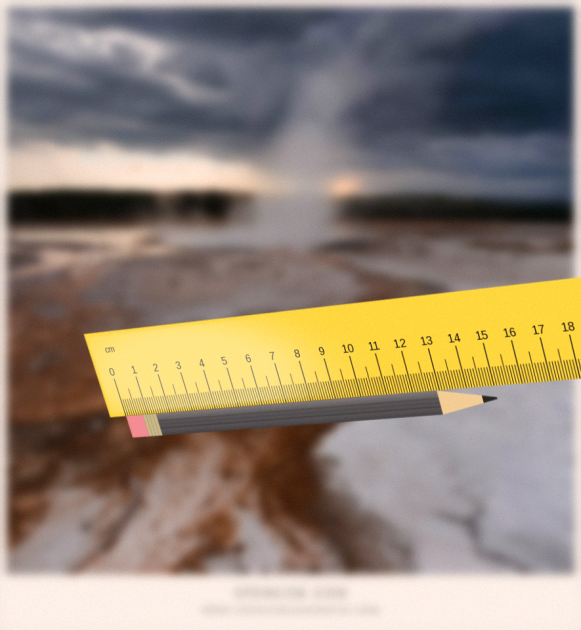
15 cm
